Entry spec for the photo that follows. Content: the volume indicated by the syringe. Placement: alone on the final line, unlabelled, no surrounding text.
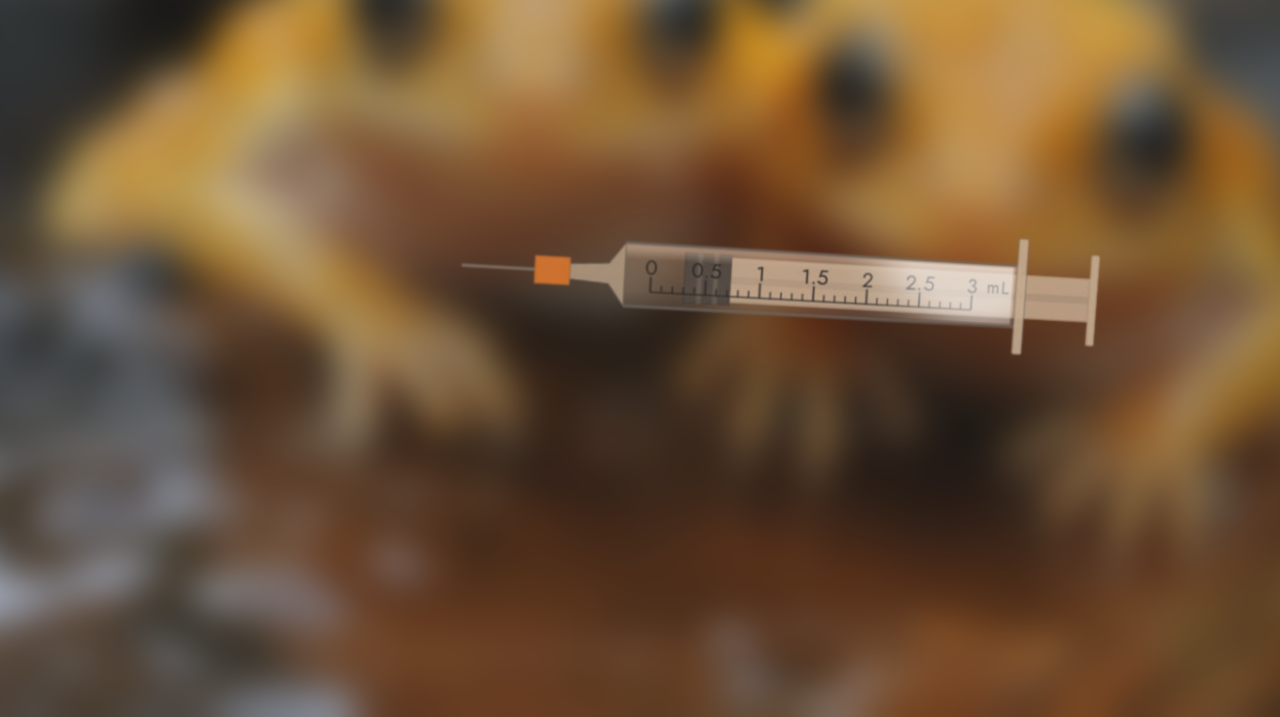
0.3 mL
